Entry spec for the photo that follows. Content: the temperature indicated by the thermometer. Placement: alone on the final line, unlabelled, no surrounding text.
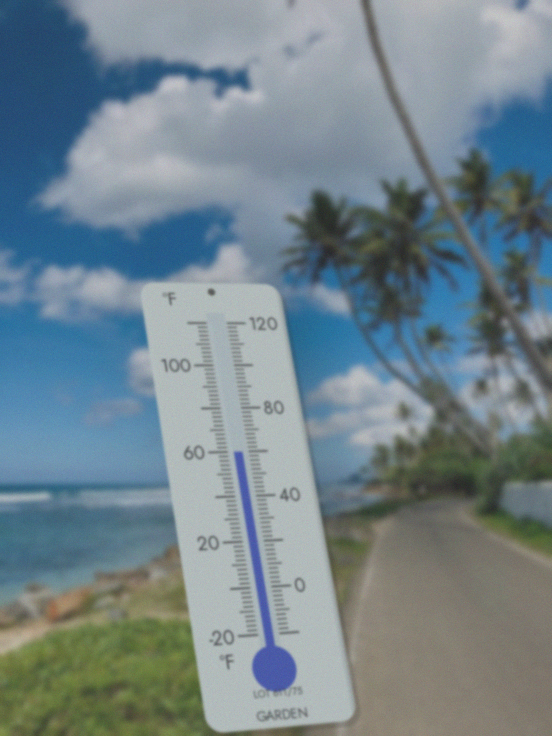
60 °F
